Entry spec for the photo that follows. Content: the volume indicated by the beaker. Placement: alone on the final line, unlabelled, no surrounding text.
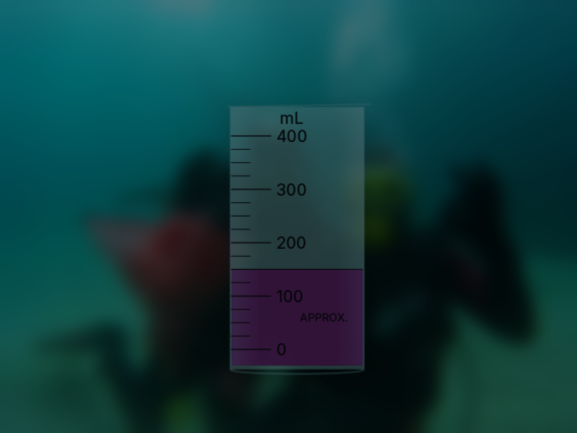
150 mL
